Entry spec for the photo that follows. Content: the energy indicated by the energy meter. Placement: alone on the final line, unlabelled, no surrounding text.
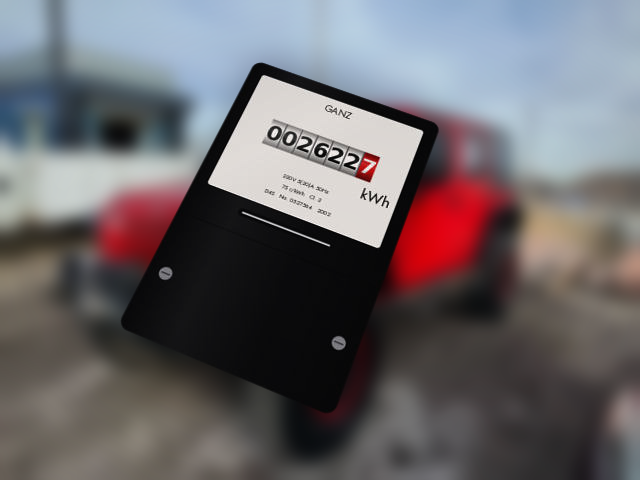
2622.7 kWh
